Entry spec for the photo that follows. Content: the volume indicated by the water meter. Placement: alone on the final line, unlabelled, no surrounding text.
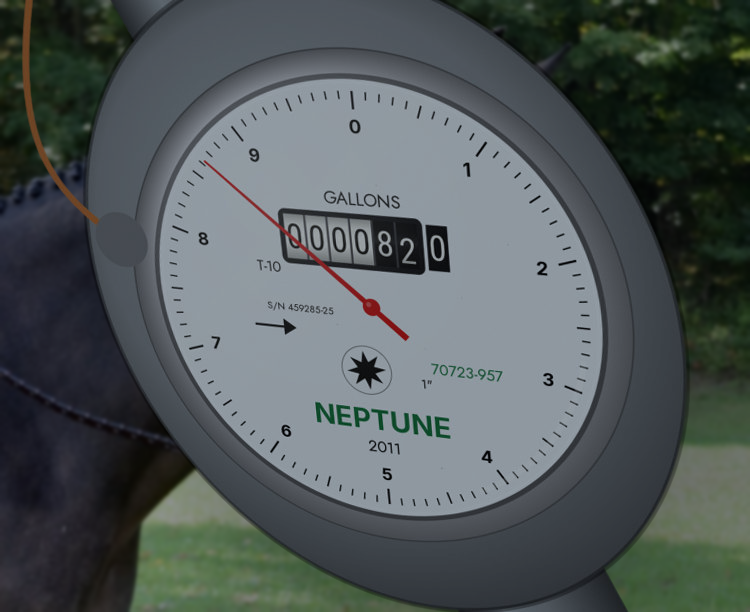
818.6 gal
